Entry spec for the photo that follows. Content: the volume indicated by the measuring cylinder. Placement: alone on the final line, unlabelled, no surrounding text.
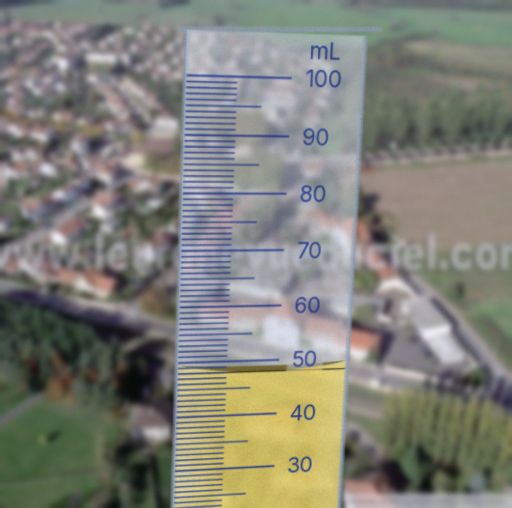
48 mL
